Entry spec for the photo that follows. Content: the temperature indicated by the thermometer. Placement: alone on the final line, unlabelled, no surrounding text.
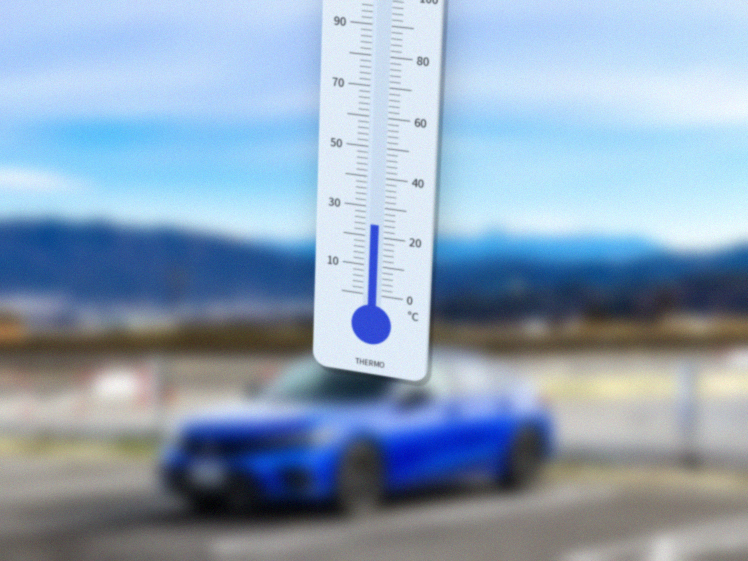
24 °C
